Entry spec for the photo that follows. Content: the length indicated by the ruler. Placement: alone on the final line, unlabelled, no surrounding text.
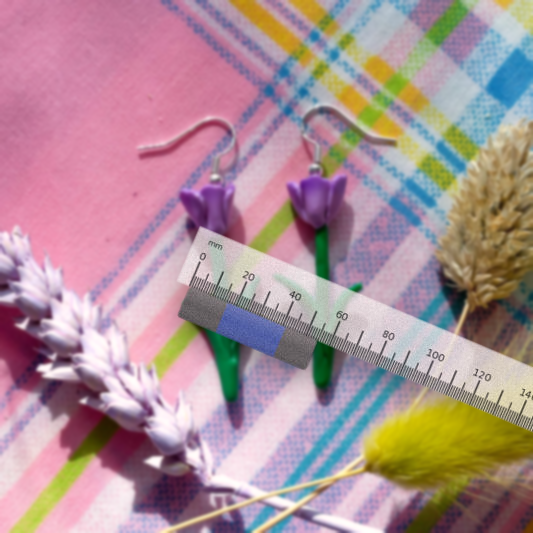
55 mm
